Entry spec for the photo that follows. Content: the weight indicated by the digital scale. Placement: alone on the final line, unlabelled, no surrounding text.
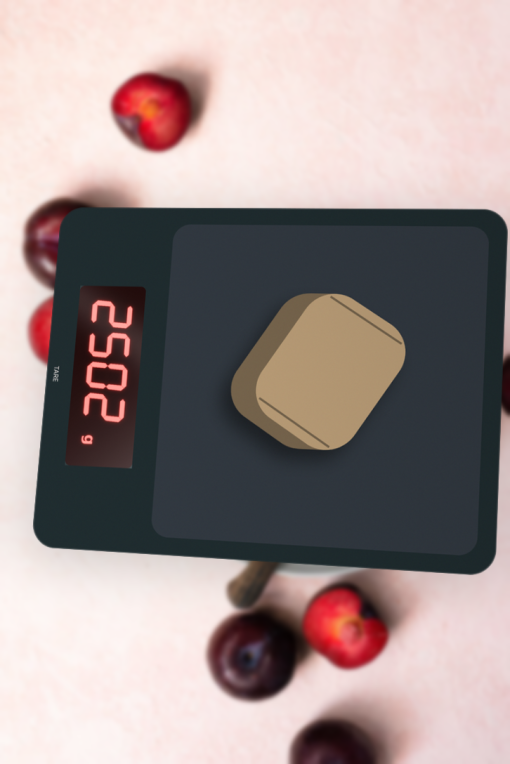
2502 g
